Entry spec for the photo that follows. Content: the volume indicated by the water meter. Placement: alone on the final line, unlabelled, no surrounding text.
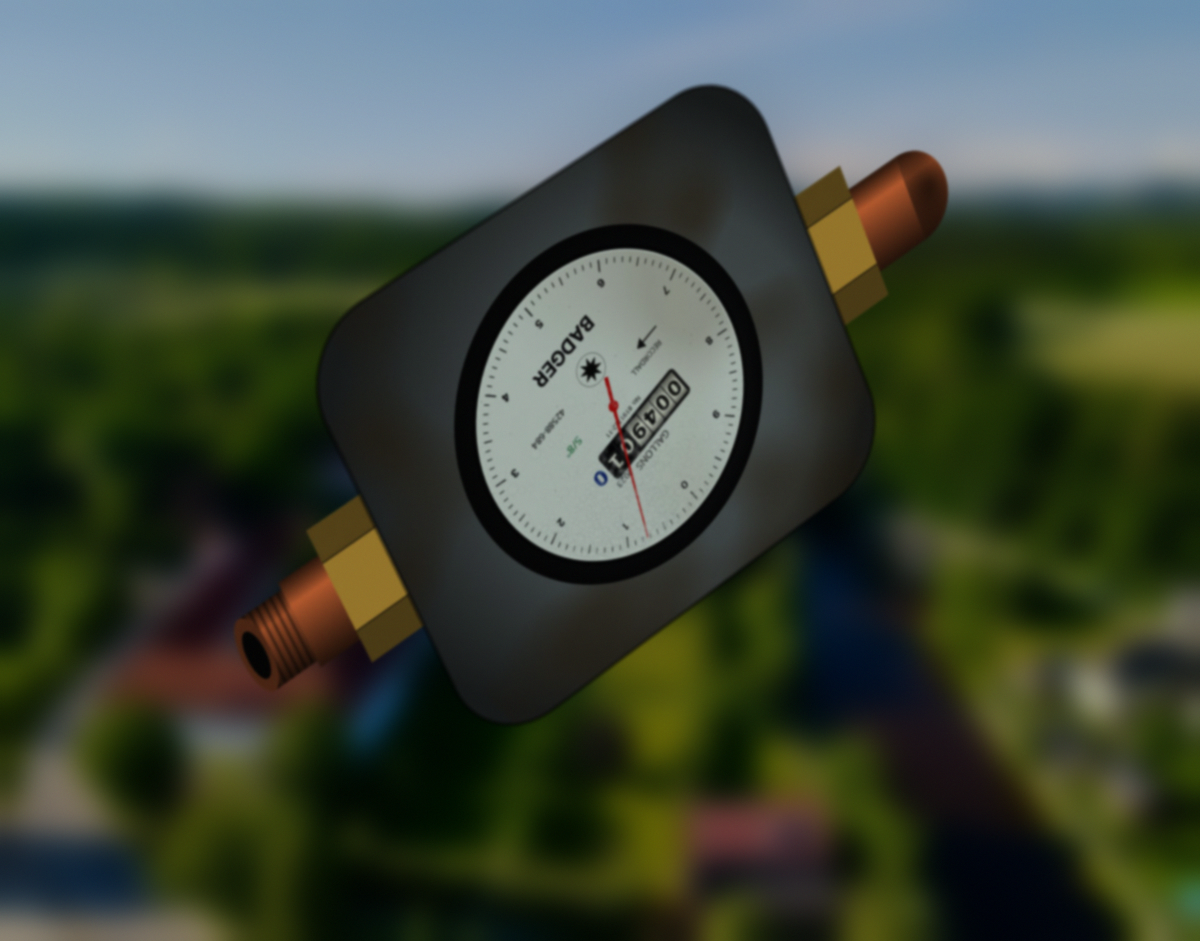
49010.7 gal
